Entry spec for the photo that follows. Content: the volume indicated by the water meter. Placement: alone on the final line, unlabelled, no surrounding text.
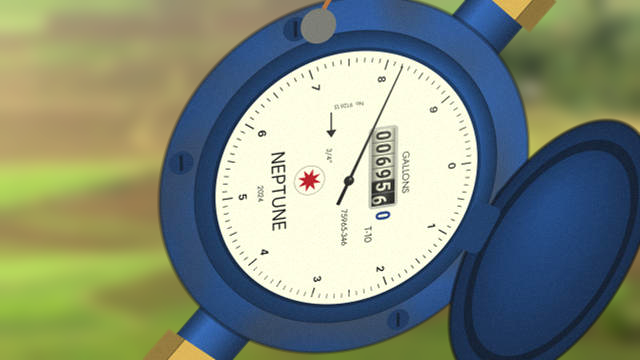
69558.2 gal
